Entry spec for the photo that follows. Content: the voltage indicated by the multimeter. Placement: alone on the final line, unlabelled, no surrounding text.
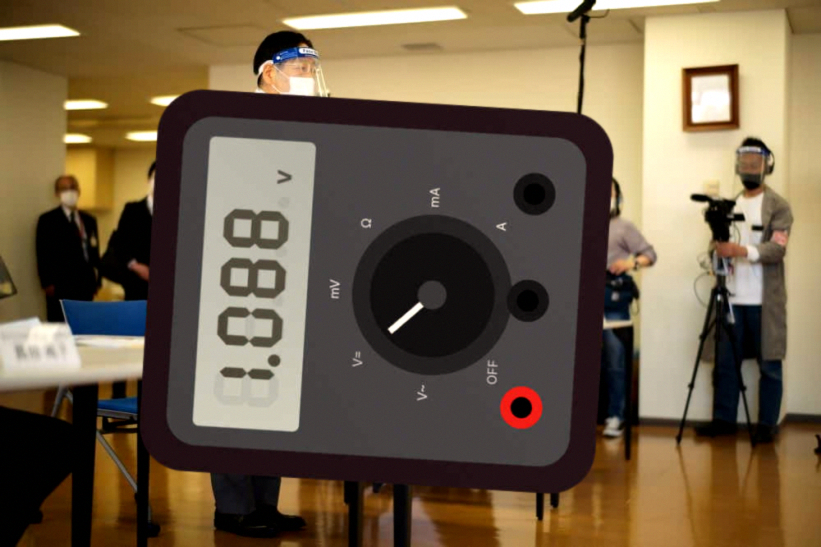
1.088 V
